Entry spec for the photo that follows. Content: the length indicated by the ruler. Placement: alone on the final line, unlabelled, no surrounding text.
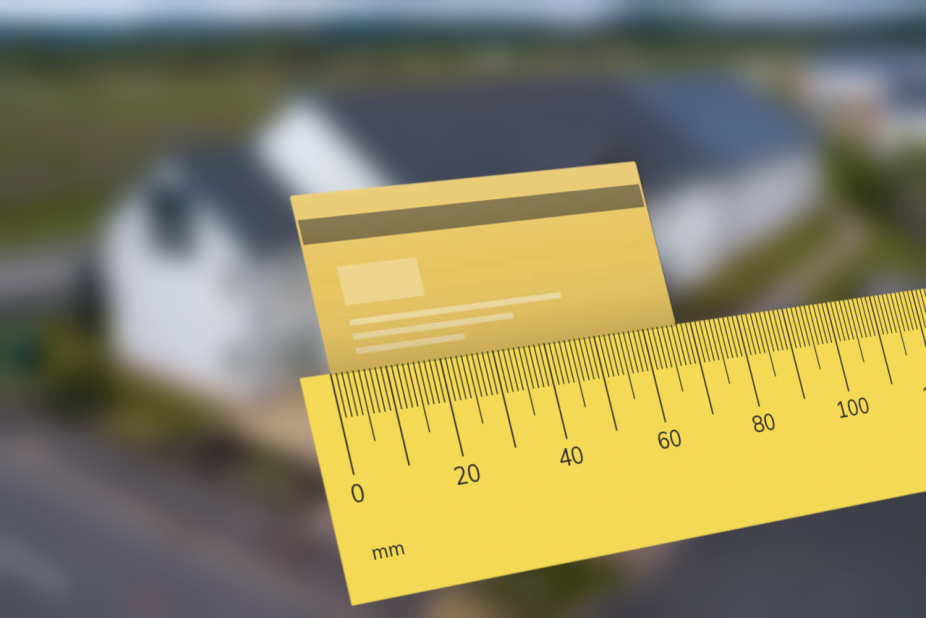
67 mm
